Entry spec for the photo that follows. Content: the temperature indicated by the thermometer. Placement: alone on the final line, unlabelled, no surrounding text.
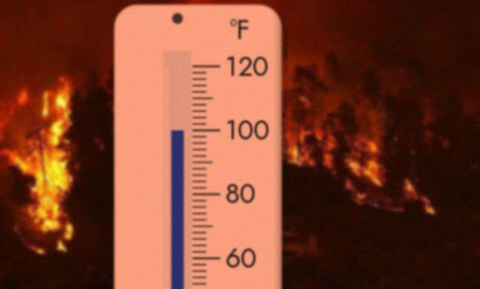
100 °F
